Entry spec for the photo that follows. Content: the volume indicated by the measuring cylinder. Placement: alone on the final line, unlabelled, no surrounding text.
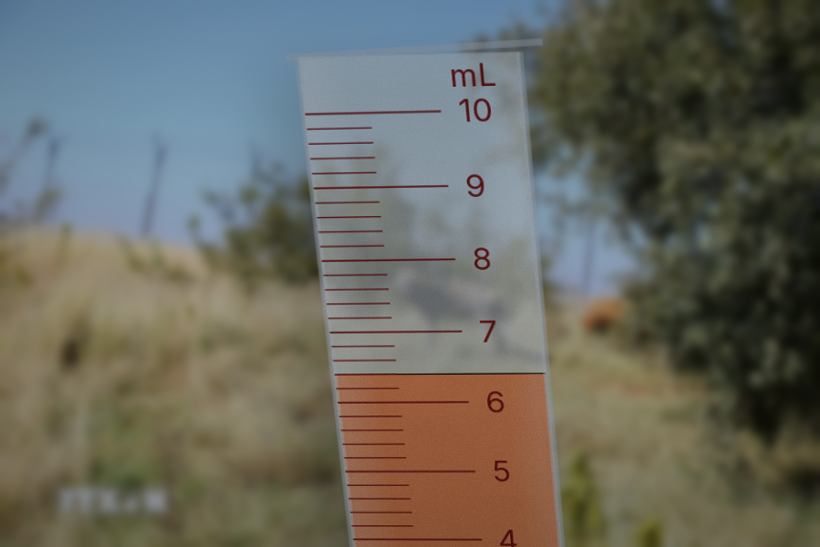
6.4 mL
